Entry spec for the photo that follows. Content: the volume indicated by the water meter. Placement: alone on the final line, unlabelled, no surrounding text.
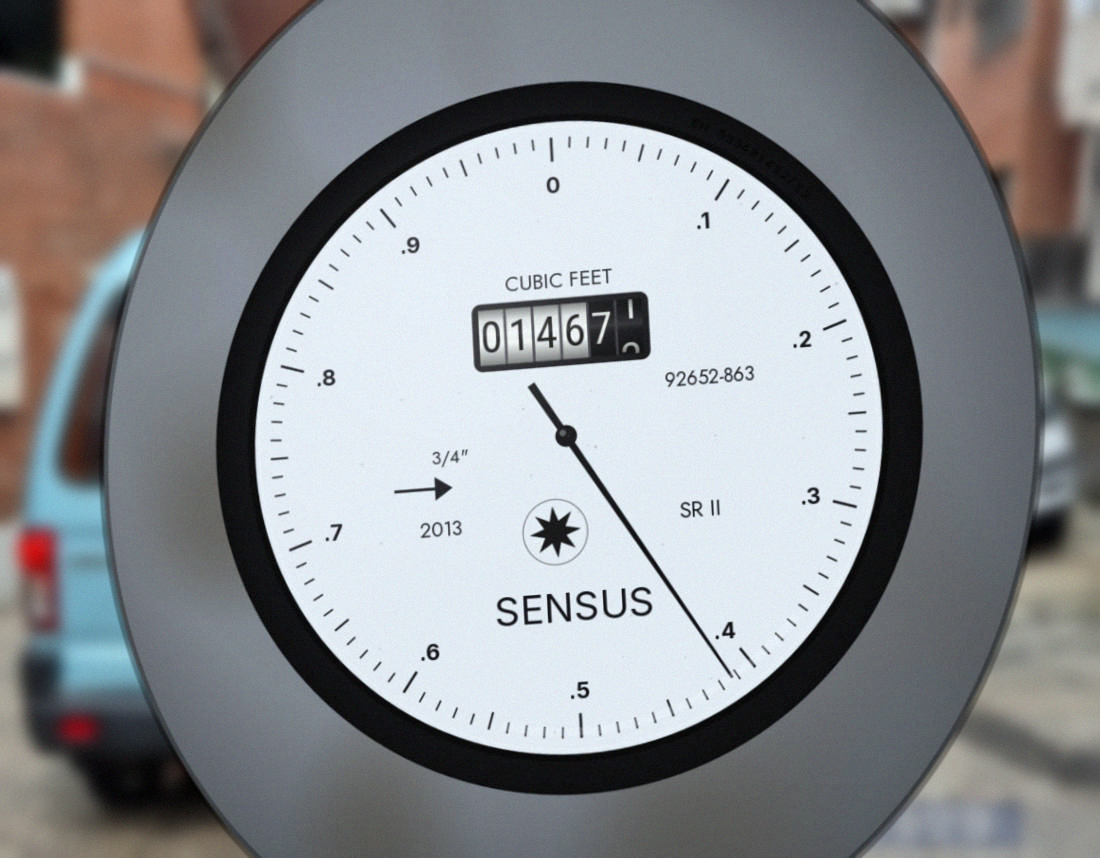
14671.41 ft³
